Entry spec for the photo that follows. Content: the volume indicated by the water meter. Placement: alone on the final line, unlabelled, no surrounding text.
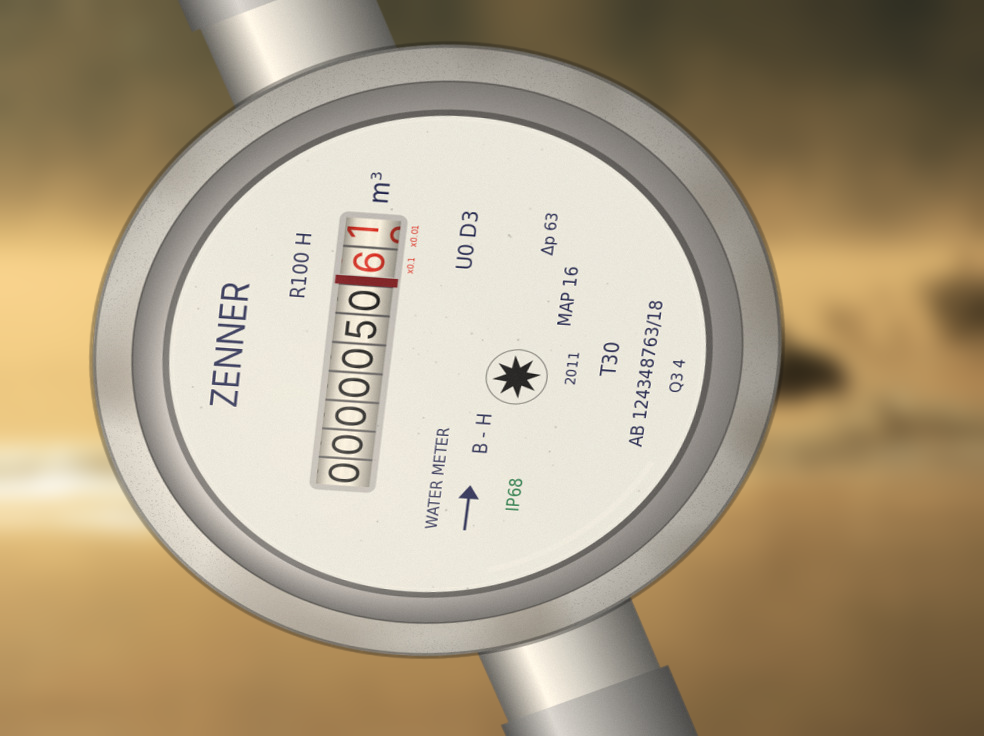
50.61 m³
